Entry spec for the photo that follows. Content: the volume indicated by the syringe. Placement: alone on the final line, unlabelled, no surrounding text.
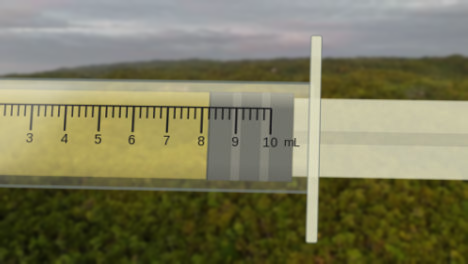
8.2 mL
